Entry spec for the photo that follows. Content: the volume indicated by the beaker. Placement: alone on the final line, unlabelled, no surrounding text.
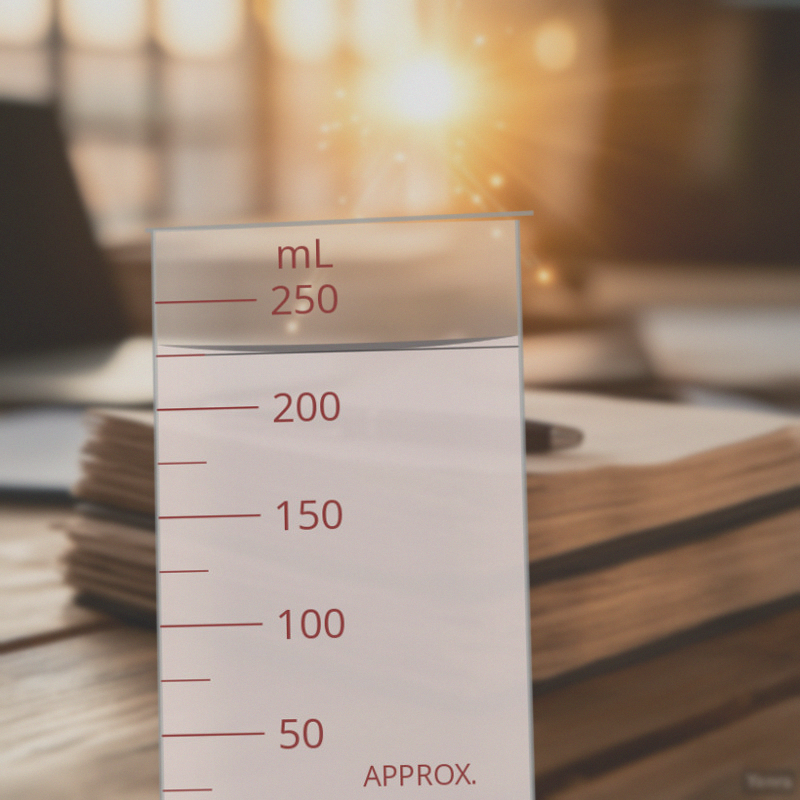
225 mL
